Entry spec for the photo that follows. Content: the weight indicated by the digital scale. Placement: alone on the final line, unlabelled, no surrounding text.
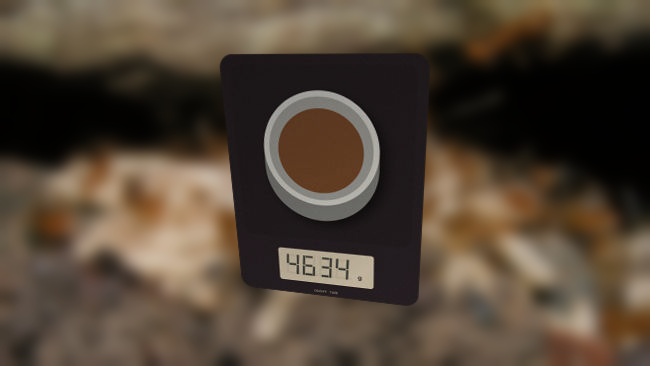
4634 g
